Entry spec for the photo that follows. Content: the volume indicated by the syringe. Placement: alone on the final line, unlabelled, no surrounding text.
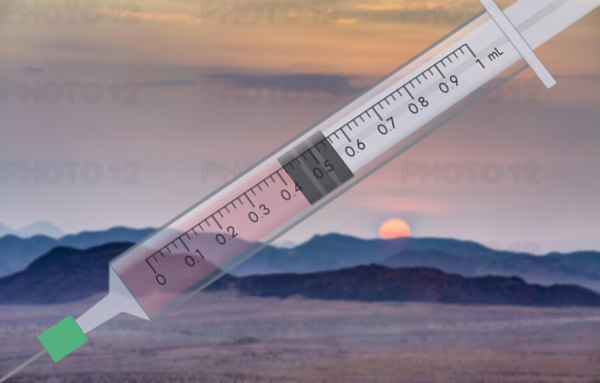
0.42 mL
